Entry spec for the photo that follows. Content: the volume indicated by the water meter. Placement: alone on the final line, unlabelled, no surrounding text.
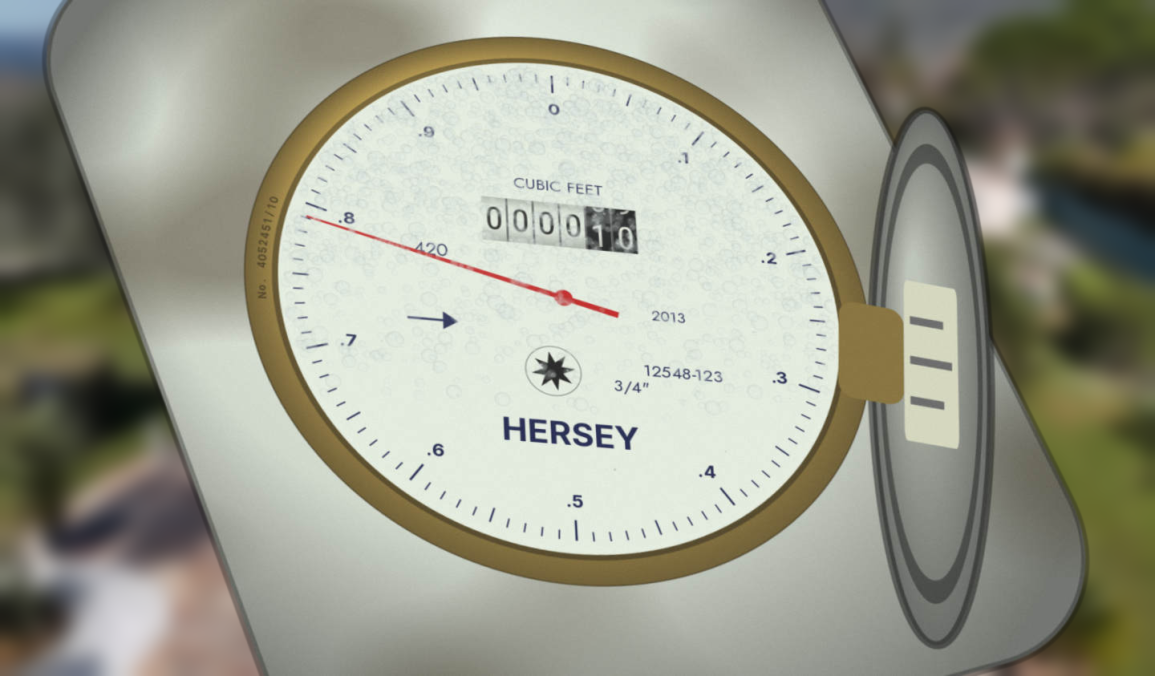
9.79 ft³
